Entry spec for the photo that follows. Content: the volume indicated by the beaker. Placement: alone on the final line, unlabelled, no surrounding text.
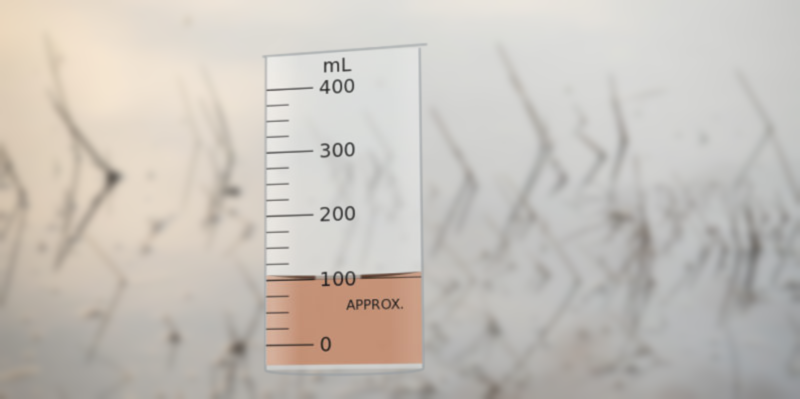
100 mL
